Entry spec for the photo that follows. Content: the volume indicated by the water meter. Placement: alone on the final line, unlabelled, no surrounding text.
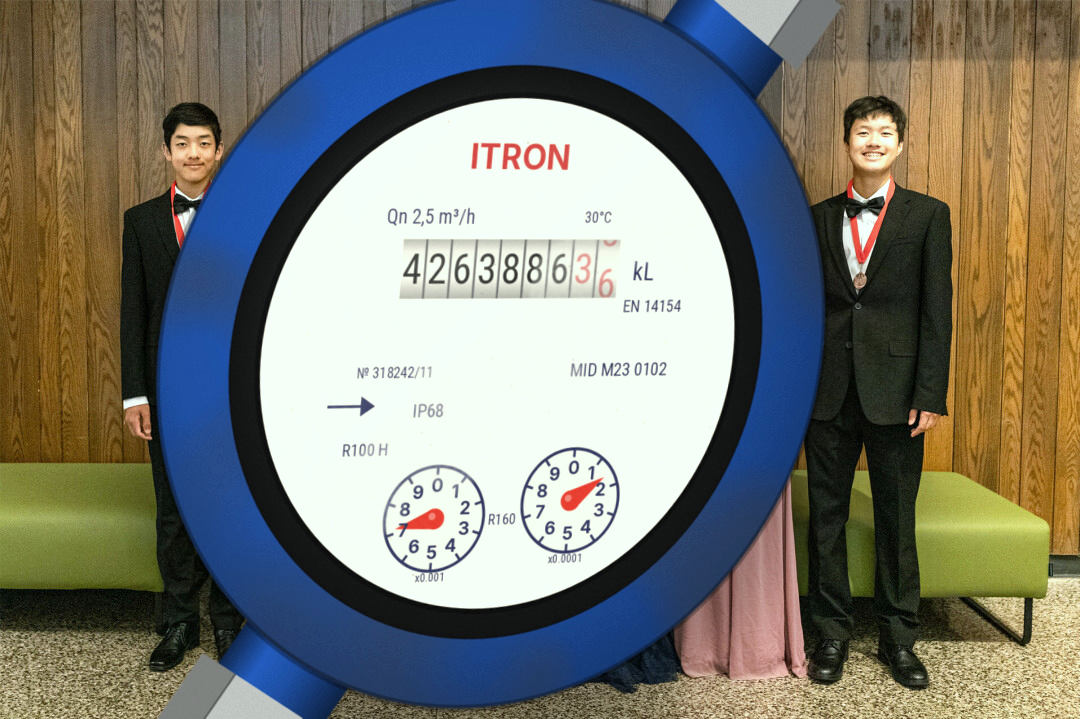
4263886.3571 kL
